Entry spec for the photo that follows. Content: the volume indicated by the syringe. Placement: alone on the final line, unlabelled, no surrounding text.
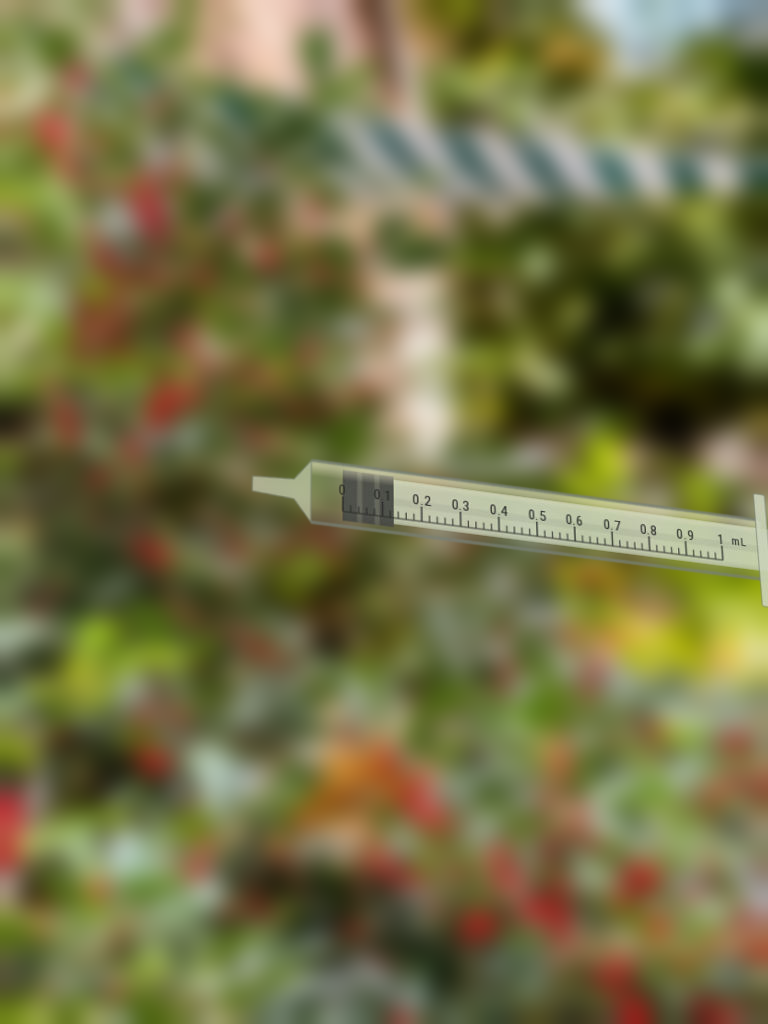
0 mL
